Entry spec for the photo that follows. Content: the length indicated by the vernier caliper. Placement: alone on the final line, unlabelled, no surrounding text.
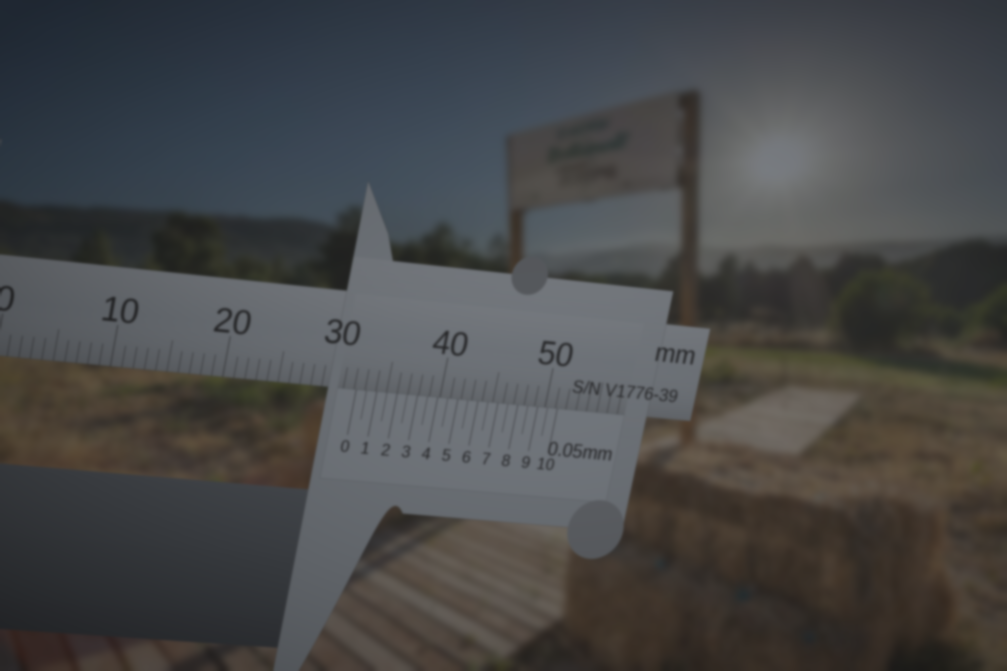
32.2 mm
